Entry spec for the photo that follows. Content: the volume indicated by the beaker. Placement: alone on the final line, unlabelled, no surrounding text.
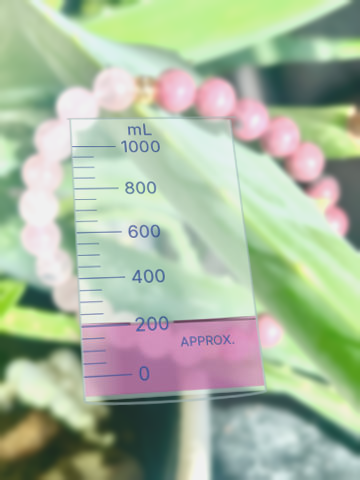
200 mL
